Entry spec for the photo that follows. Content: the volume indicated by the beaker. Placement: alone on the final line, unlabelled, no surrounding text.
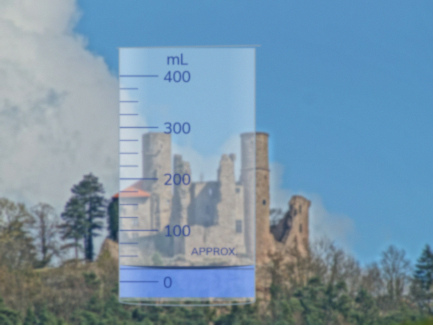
25 mL
